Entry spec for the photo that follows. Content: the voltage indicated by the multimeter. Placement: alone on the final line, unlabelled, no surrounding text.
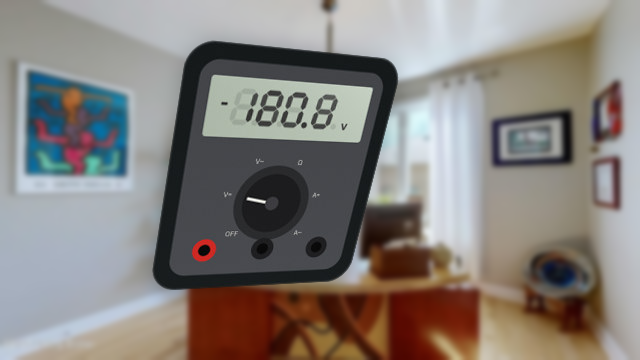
-180.8 V
